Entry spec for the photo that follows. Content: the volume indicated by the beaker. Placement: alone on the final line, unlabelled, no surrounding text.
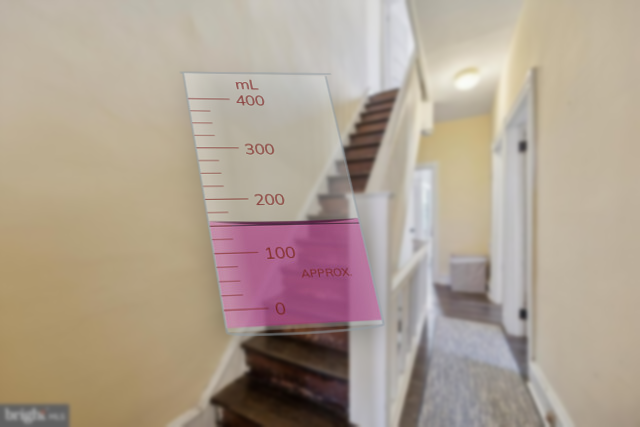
150 mL
